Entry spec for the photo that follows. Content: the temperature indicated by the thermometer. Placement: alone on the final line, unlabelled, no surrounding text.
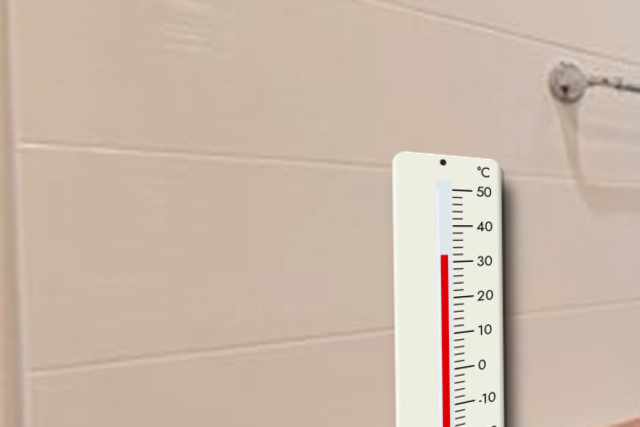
32 °C
